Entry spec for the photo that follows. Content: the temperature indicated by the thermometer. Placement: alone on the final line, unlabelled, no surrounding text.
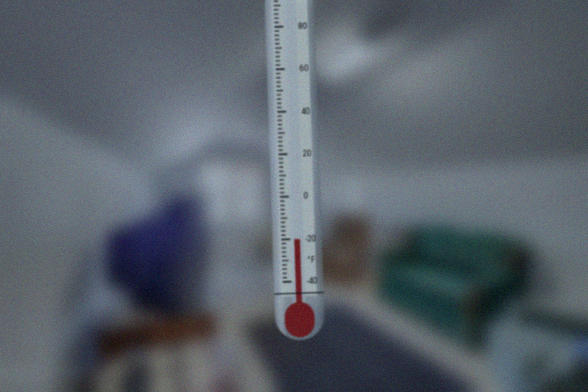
-20 °F
